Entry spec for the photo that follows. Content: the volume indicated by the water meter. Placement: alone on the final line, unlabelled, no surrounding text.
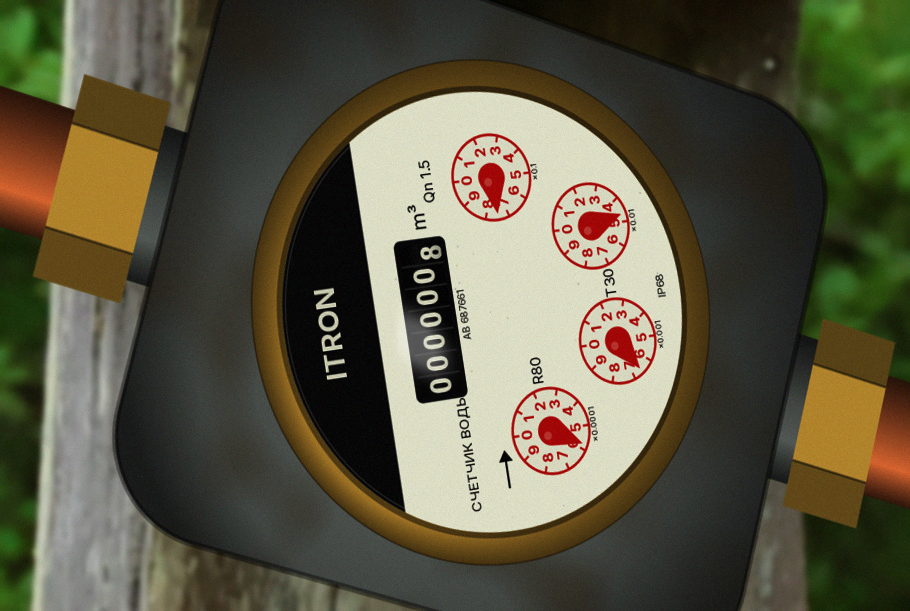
7.7465 m³
